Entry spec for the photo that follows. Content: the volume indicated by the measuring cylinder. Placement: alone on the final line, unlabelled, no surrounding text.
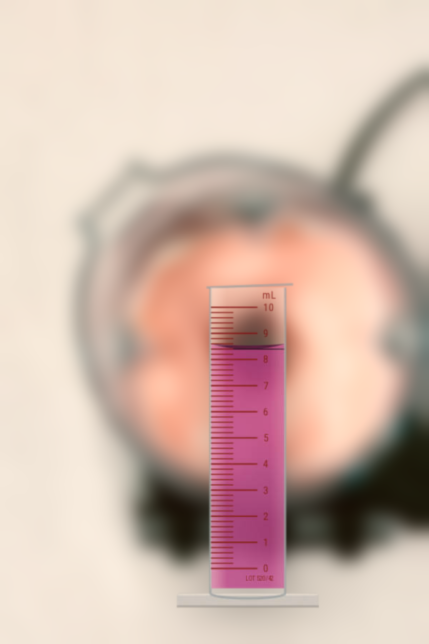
8.4 mL
